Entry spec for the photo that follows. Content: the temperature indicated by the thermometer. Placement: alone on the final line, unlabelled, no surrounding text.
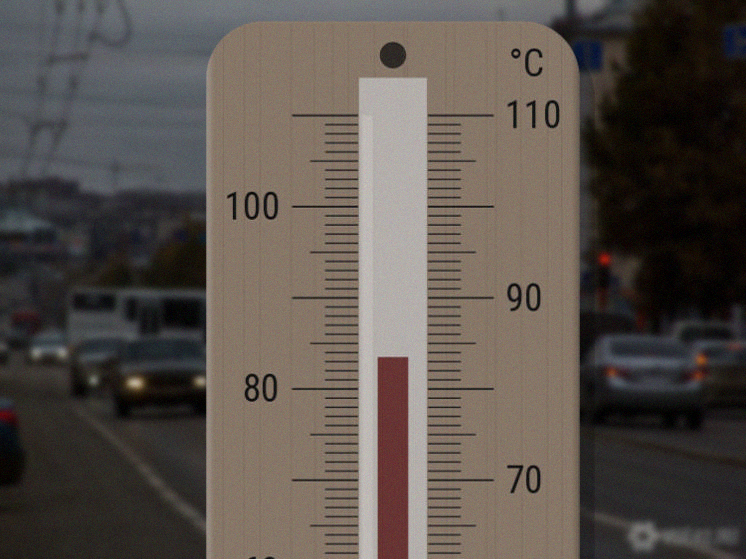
83.5 °C
